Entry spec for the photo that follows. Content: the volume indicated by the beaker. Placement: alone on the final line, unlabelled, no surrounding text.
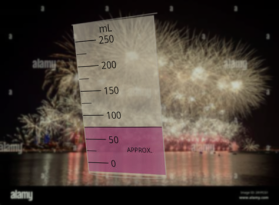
75 mL
